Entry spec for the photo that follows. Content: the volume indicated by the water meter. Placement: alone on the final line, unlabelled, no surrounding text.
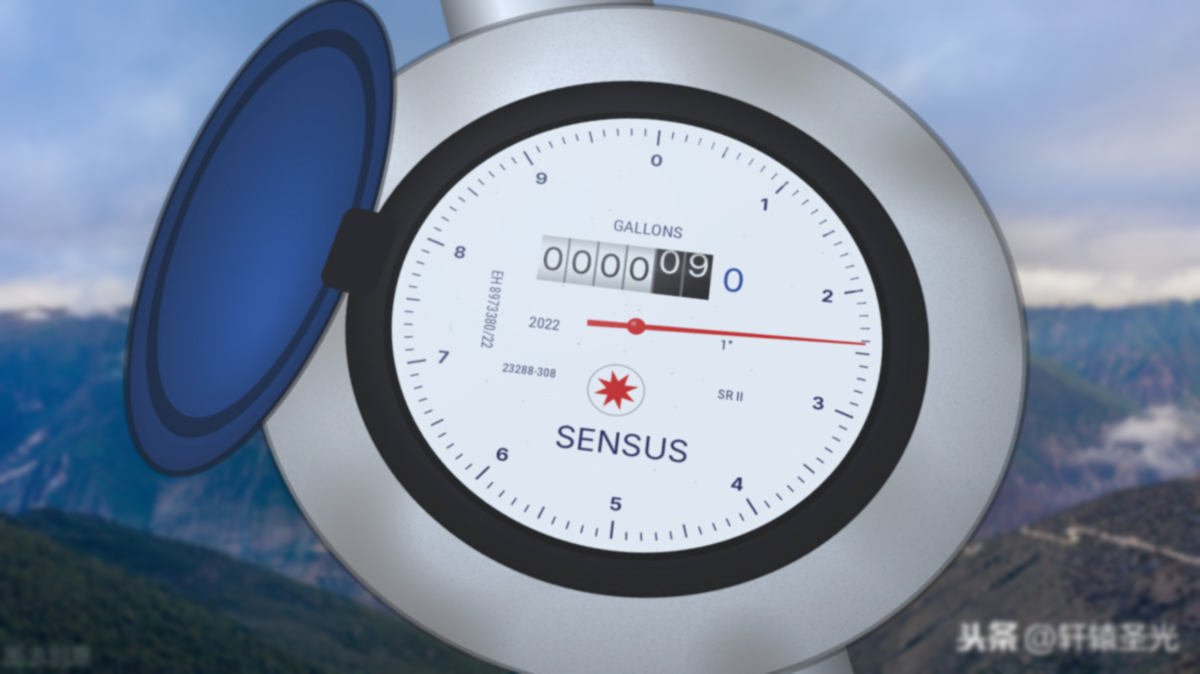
92.4 gal
